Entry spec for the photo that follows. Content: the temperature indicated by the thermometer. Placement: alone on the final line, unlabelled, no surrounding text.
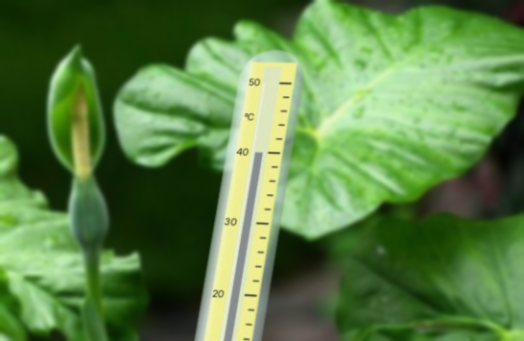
40 °C
